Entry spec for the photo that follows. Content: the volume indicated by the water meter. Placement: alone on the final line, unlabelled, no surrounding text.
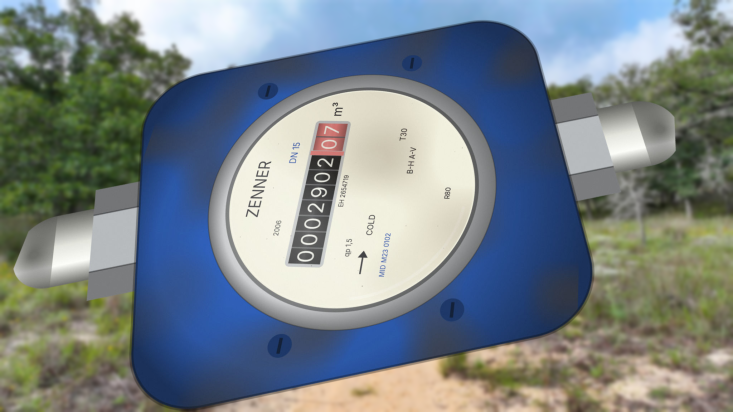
2902.07 m³
